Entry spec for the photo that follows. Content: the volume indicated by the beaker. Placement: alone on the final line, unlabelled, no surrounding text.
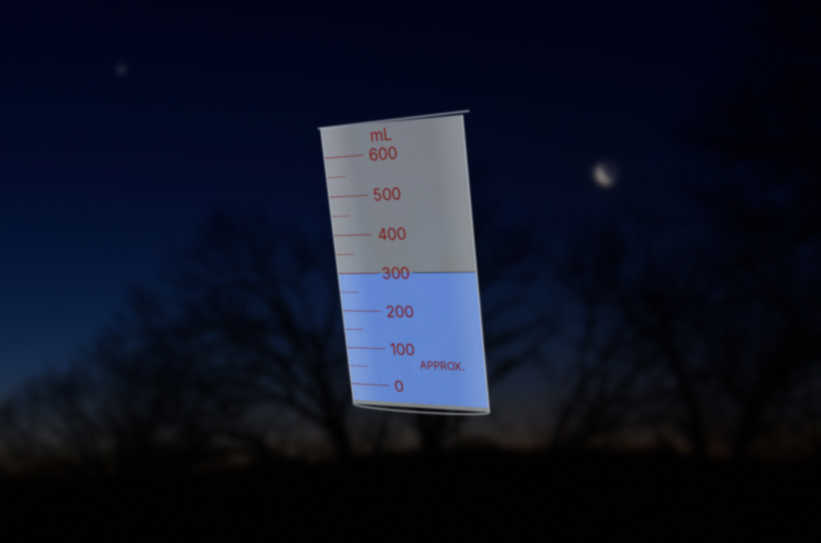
300 mL
